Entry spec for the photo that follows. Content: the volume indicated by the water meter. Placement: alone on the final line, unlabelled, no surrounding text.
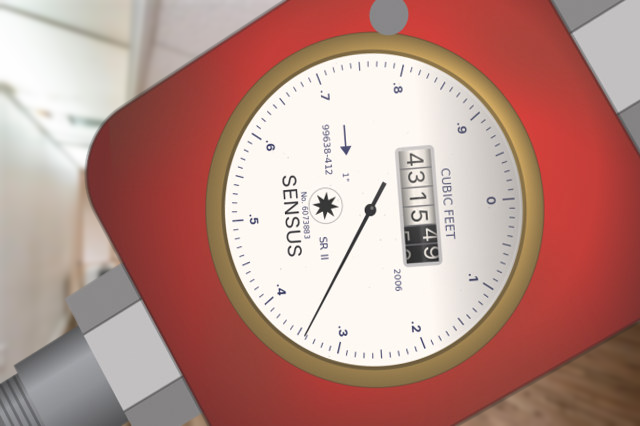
431549.34 ft³
